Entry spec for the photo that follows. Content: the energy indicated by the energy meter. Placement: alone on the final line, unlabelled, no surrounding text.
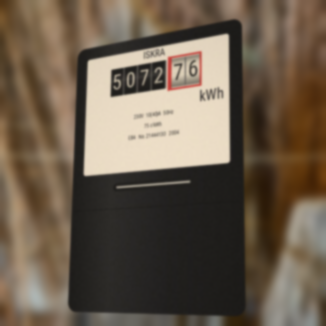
5072.76 kWh
